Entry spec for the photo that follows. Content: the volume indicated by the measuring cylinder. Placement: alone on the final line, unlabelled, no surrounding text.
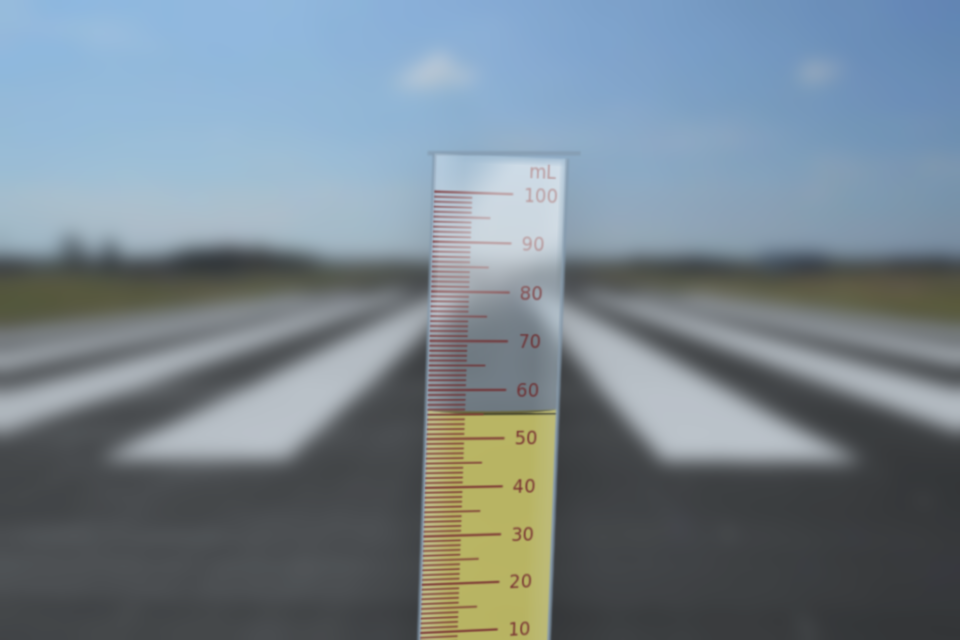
55 mL
